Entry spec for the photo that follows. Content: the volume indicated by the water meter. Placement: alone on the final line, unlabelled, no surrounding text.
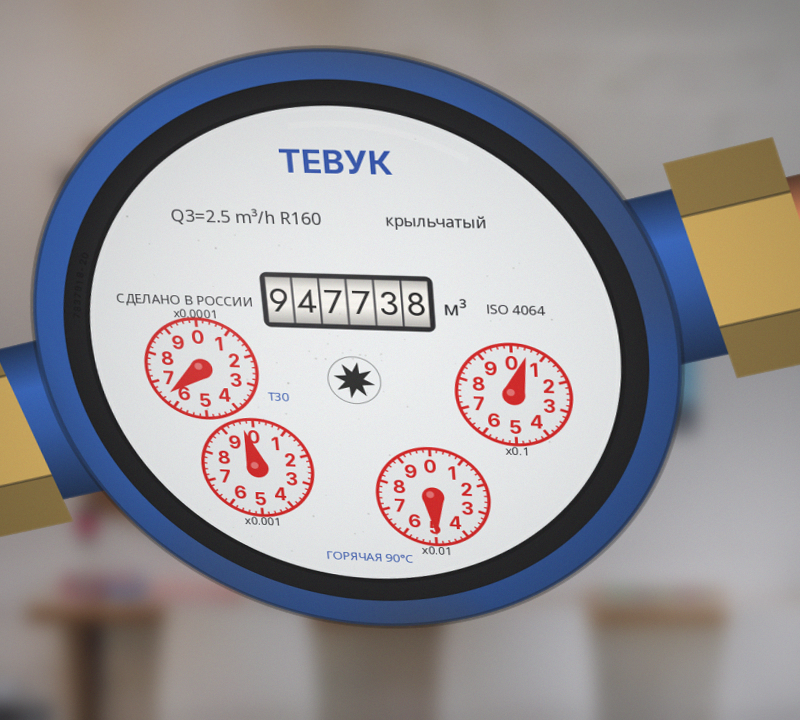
947738.0496 m³
